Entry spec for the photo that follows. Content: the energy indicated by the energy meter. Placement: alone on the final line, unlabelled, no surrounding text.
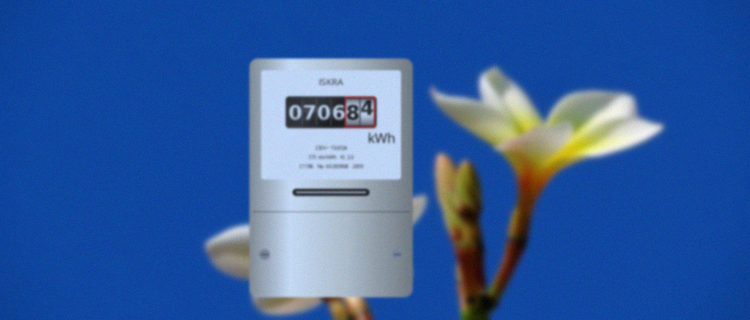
706.84 kWh
